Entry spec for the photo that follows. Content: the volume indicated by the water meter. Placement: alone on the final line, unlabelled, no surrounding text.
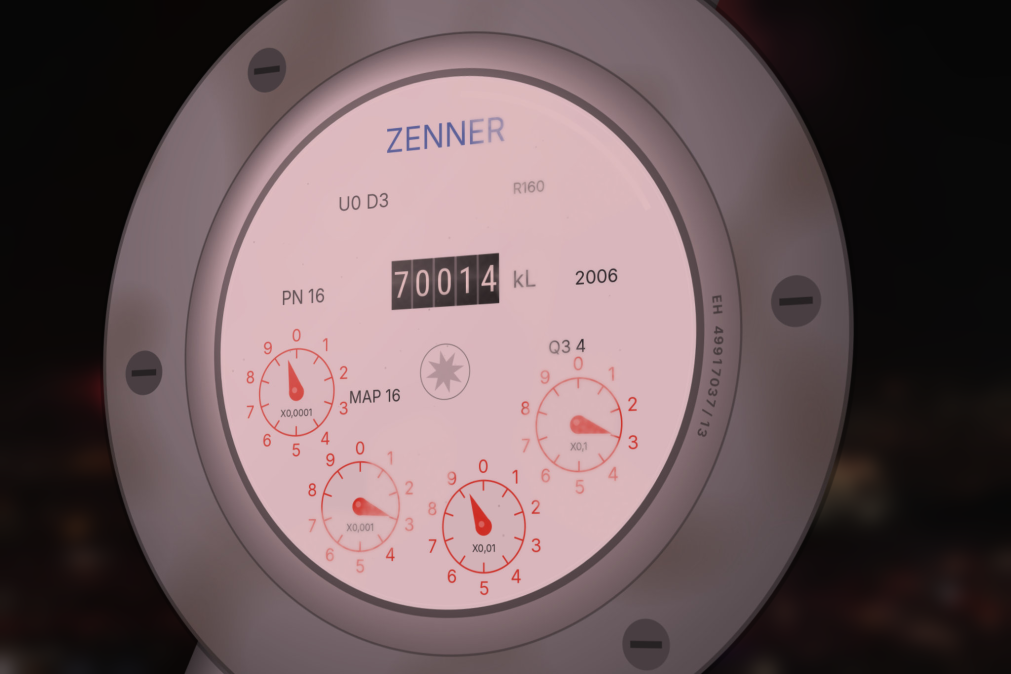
70014.2929 kL
